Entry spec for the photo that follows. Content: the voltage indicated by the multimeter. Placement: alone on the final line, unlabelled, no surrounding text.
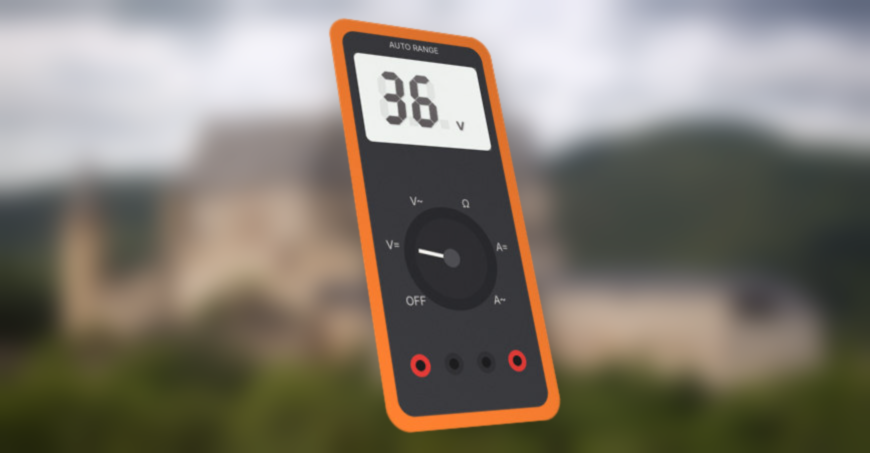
36 V
